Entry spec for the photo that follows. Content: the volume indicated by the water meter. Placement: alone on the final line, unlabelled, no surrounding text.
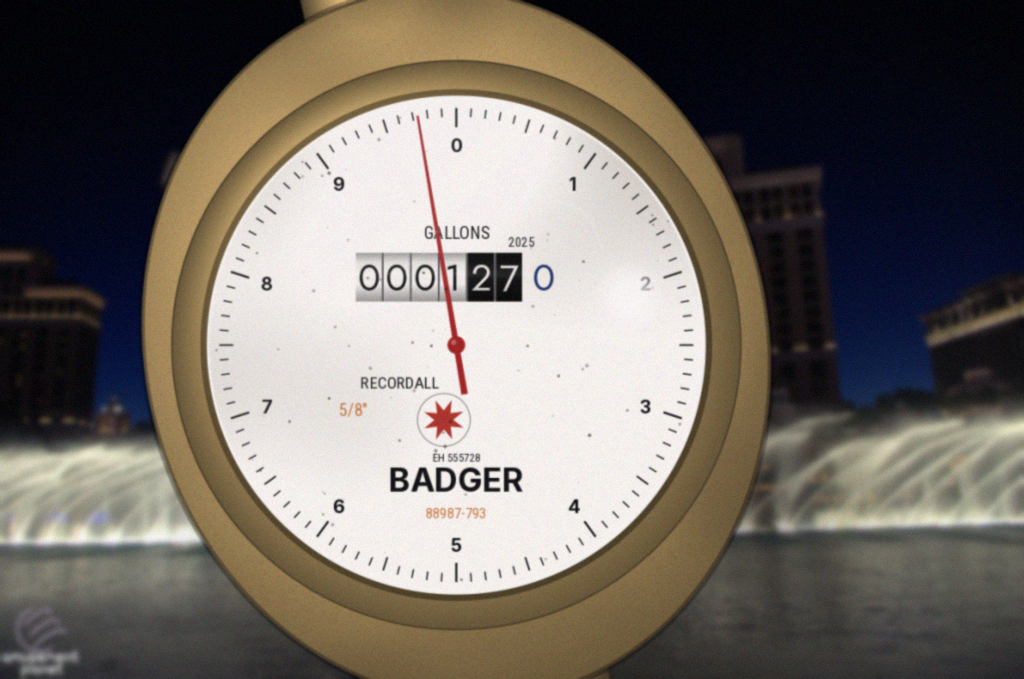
1269.7 gal
